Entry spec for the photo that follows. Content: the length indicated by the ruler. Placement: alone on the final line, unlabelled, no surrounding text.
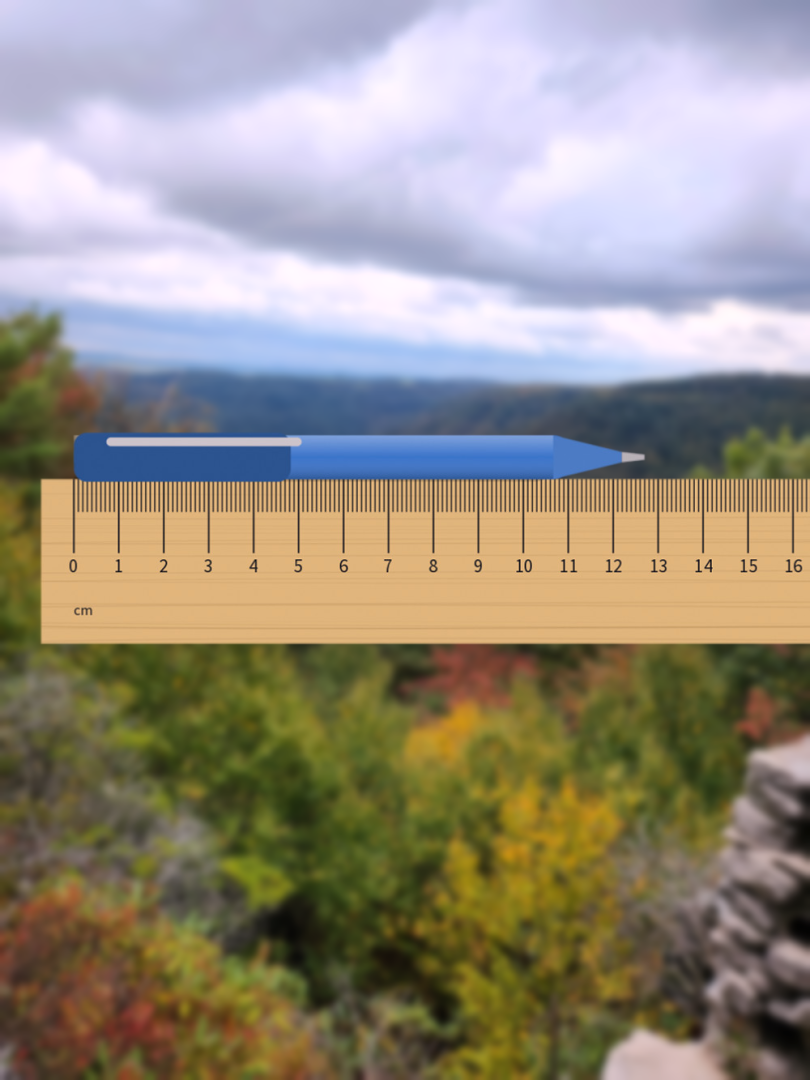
12.7 cm
